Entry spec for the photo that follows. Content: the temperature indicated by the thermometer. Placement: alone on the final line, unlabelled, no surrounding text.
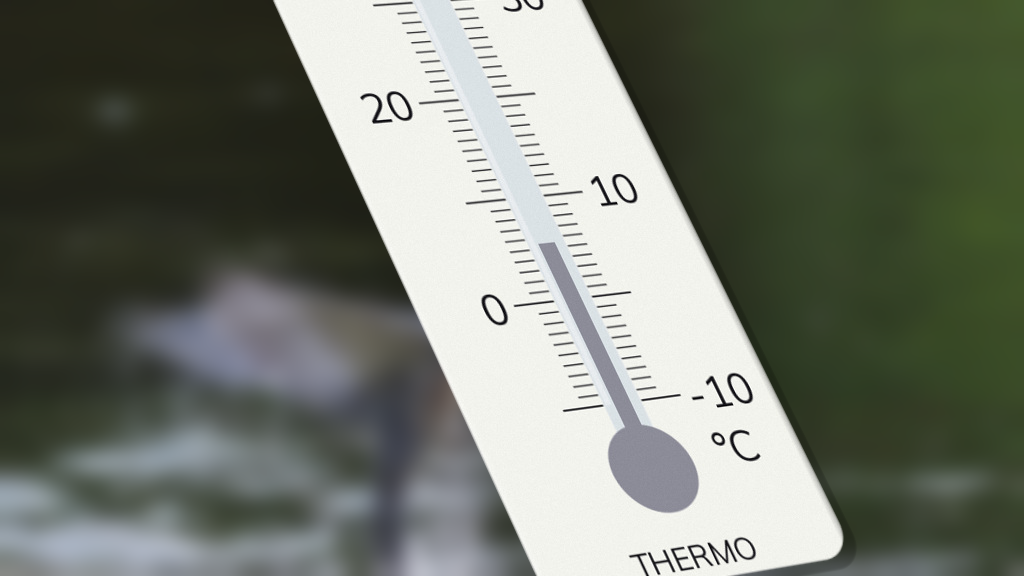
5.5 °C
